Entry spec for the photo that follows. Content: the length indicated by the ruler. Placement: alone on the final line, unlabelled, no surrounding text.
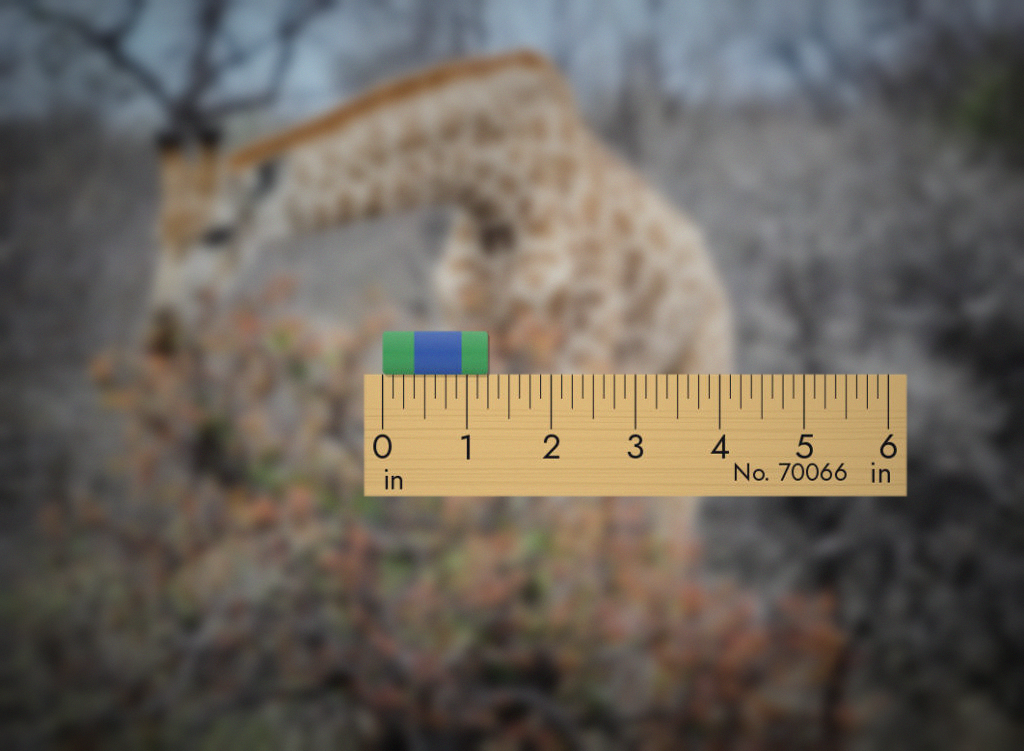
1.25 in
